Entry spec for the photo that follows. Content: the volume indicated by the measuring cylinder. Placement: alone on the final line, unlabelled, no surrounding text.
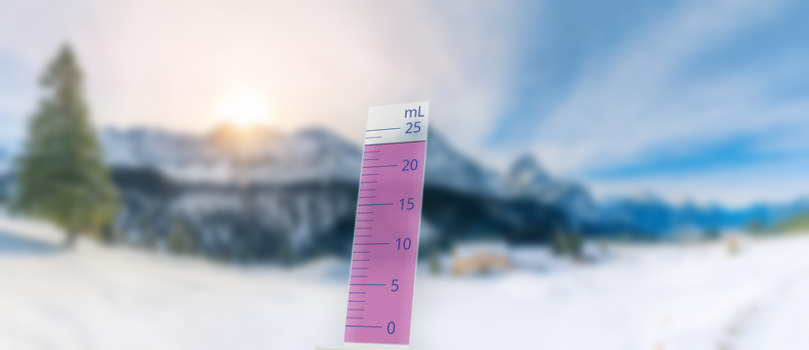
23 mL
